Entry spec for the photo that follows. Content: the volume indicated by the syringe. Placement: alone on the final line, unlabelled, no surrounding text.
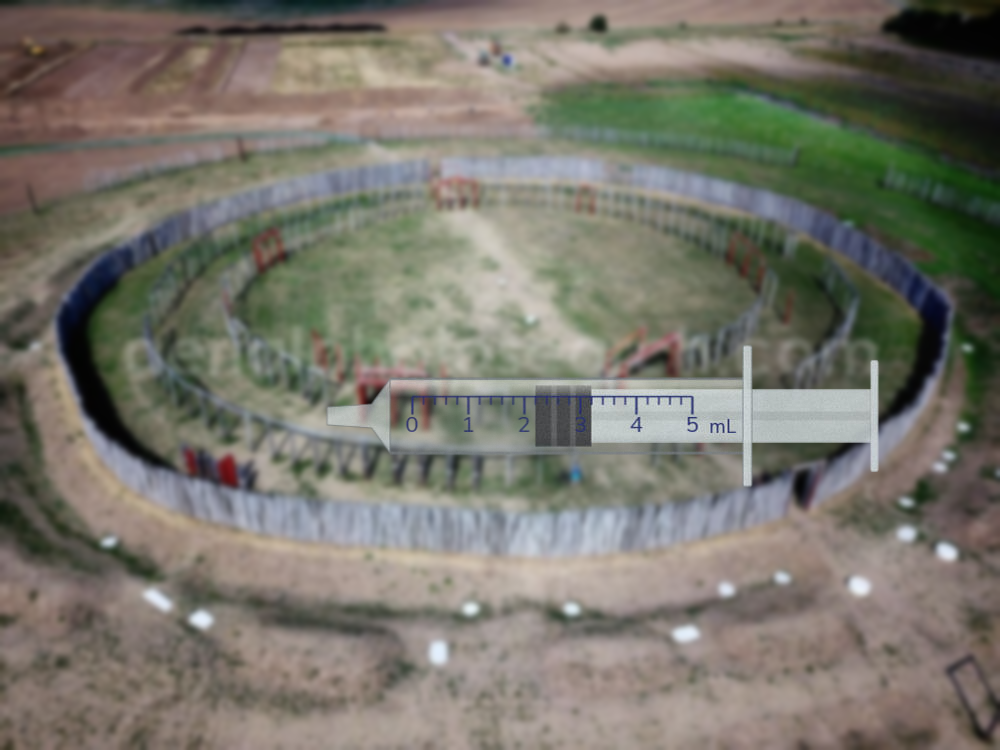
2.2 mL
